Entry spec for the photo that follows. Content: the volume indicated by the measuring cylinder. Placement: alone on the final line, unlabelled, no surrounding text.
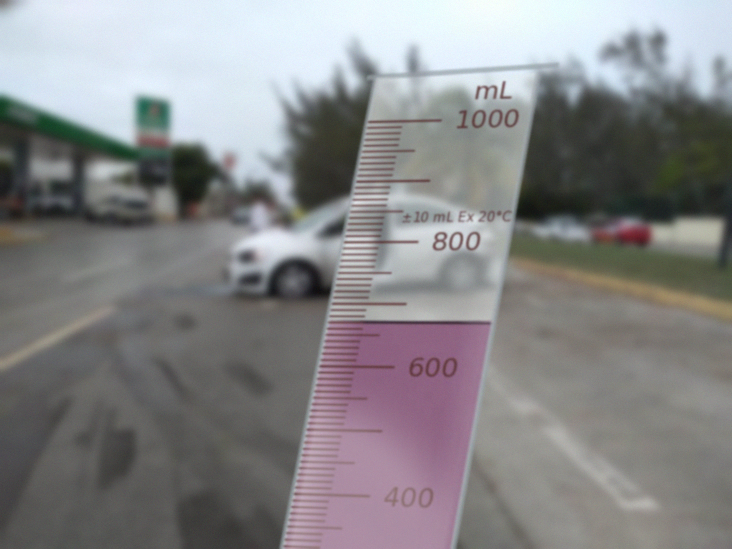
670 mL
